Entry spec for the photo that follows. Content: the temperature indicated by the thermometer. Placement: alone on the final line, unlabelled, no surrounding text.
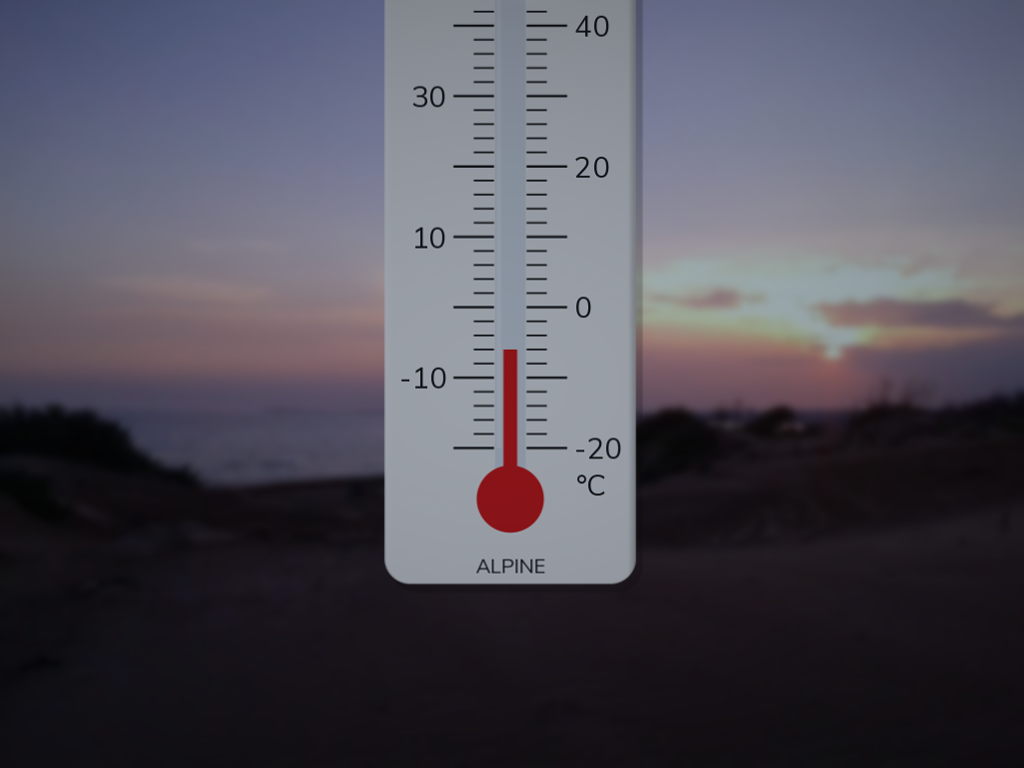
-6 °C
